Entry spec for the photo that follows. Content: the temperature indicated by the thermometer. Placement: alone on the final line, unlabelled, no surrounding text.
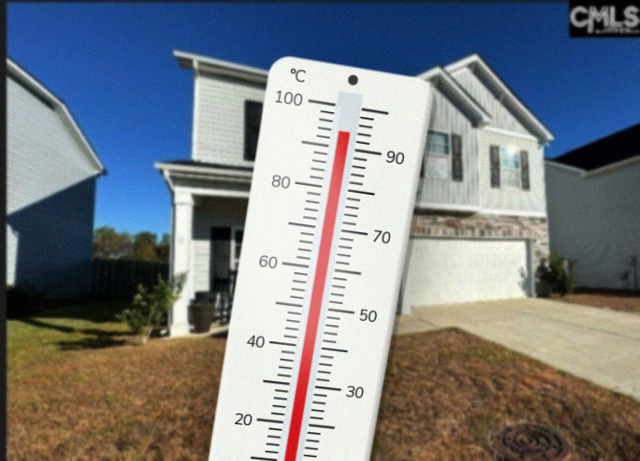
94 °C
